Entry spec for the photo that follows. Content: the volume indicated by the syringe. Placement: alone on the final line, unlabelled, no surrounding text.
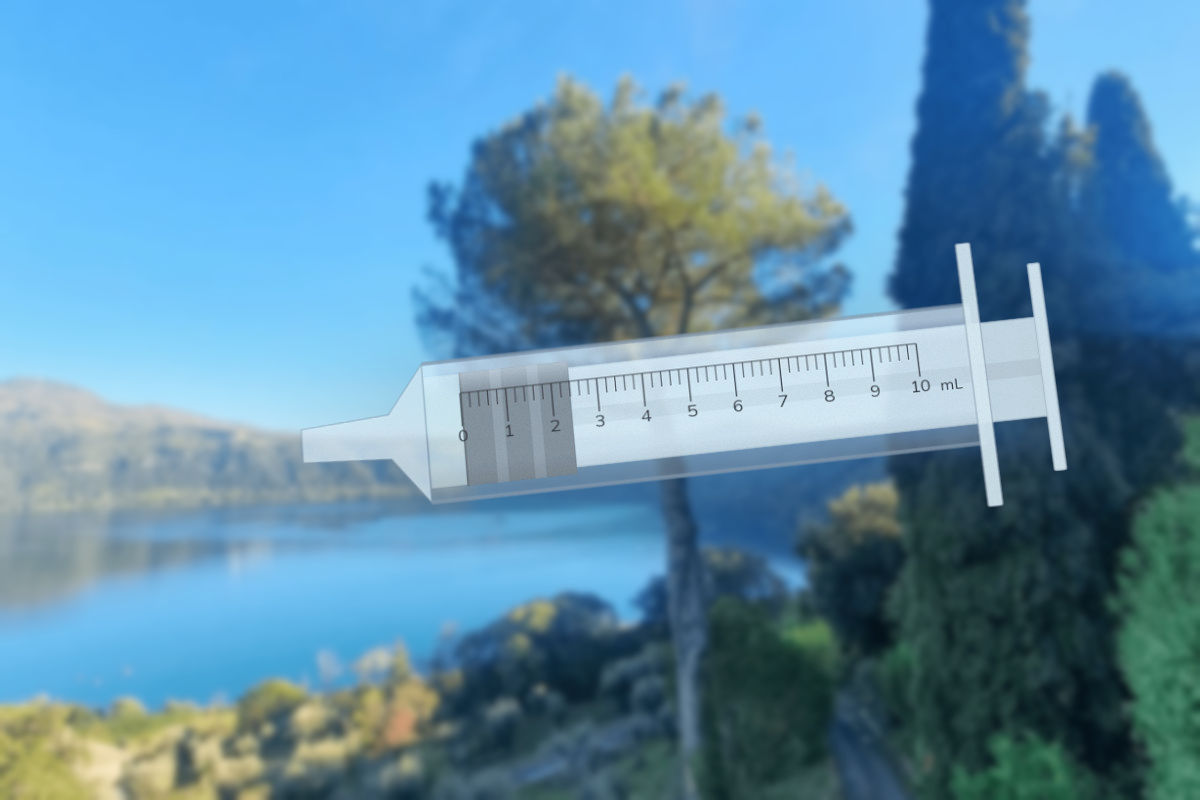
0 mL
